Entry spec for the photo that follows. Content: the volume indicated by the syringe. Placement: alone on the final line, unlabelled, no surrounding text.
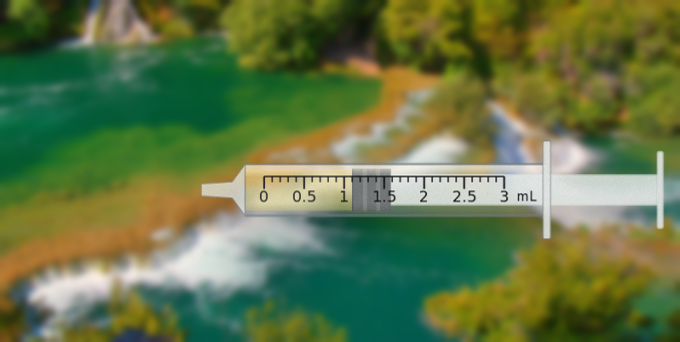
1.1 mL
